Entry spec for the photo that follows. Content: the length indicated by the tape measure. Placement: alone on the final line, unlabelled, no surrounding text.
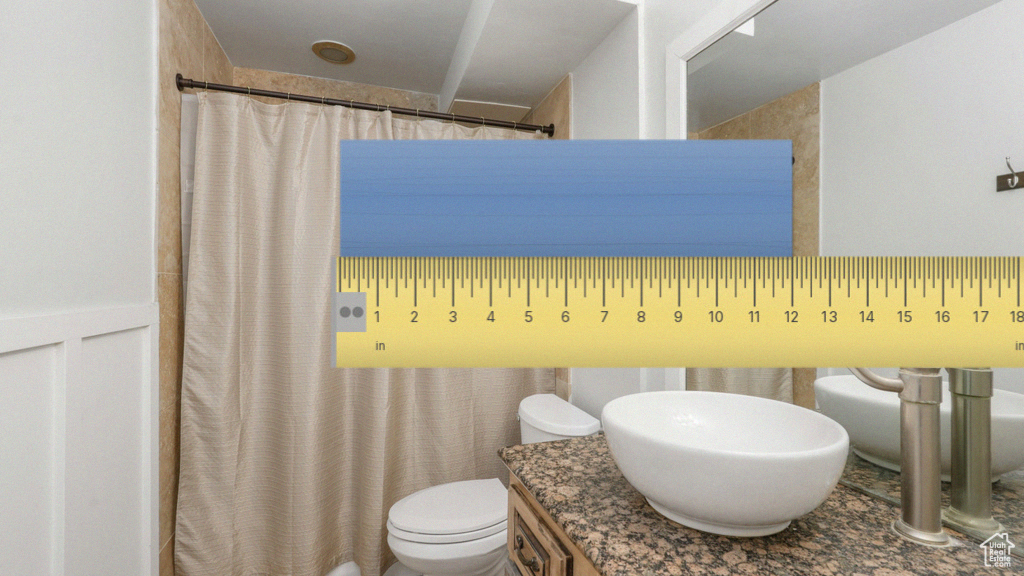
12 in
